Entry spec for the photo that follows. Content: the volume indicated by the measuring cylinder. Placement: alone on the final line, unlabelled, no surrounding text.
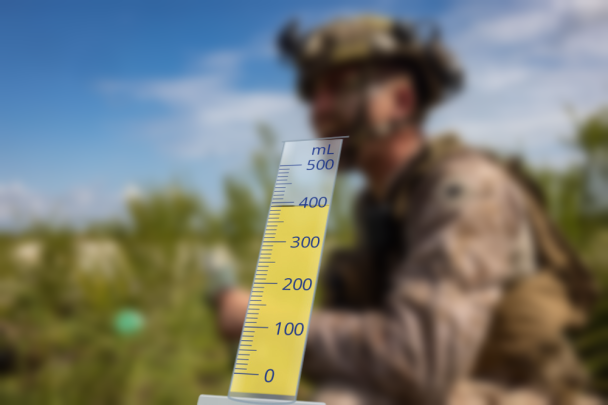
390 mL
